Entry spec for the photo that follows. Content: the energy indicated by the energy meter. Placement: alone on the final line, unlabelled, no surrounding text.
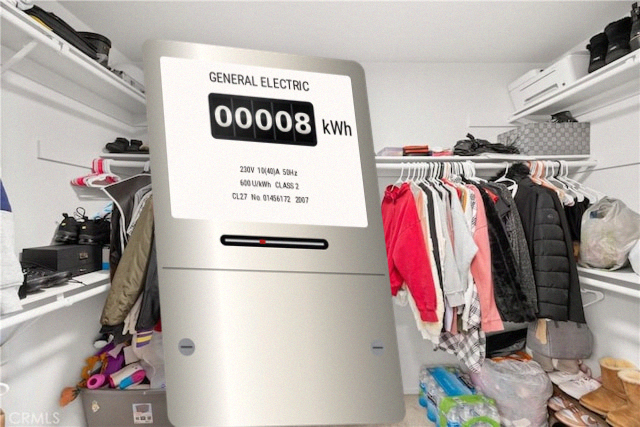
8 kWh
